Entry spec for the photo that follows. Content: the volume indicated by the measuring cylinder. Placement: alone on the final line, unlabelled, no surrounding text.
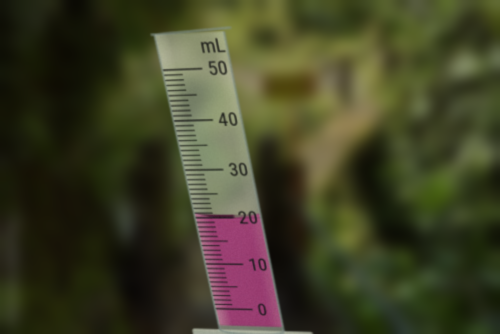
20 mL
